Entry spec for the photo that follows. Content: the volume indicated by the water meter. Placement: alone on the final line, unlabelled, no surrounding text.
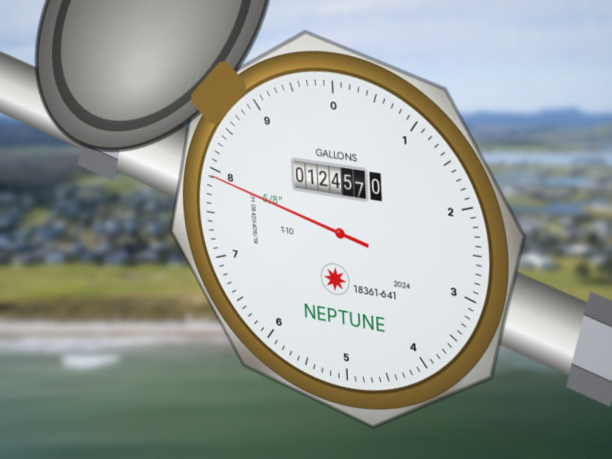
124567.9 gal
